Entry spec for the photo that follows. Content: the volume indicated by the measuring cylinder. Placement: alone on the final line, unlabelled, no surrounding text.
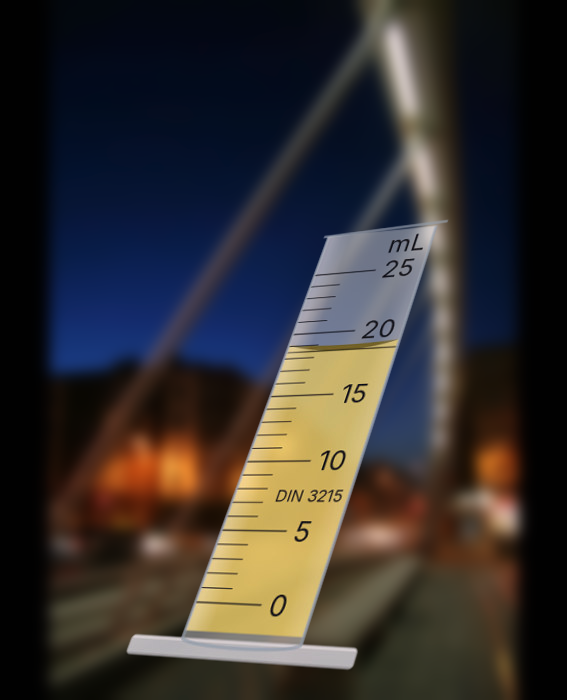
18.5 mL
